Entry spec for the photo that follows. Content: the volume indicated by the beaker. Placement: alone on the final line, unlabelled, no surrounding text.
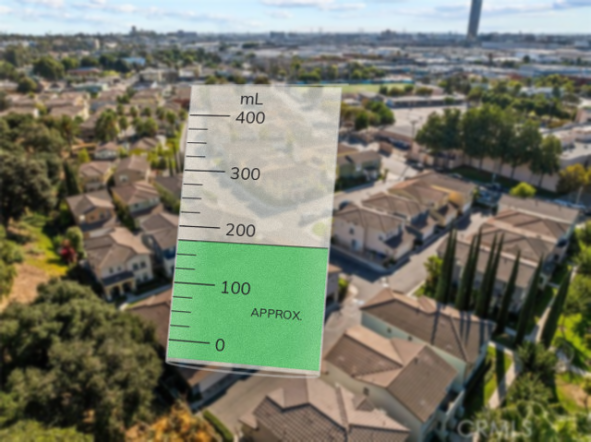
175 mL
